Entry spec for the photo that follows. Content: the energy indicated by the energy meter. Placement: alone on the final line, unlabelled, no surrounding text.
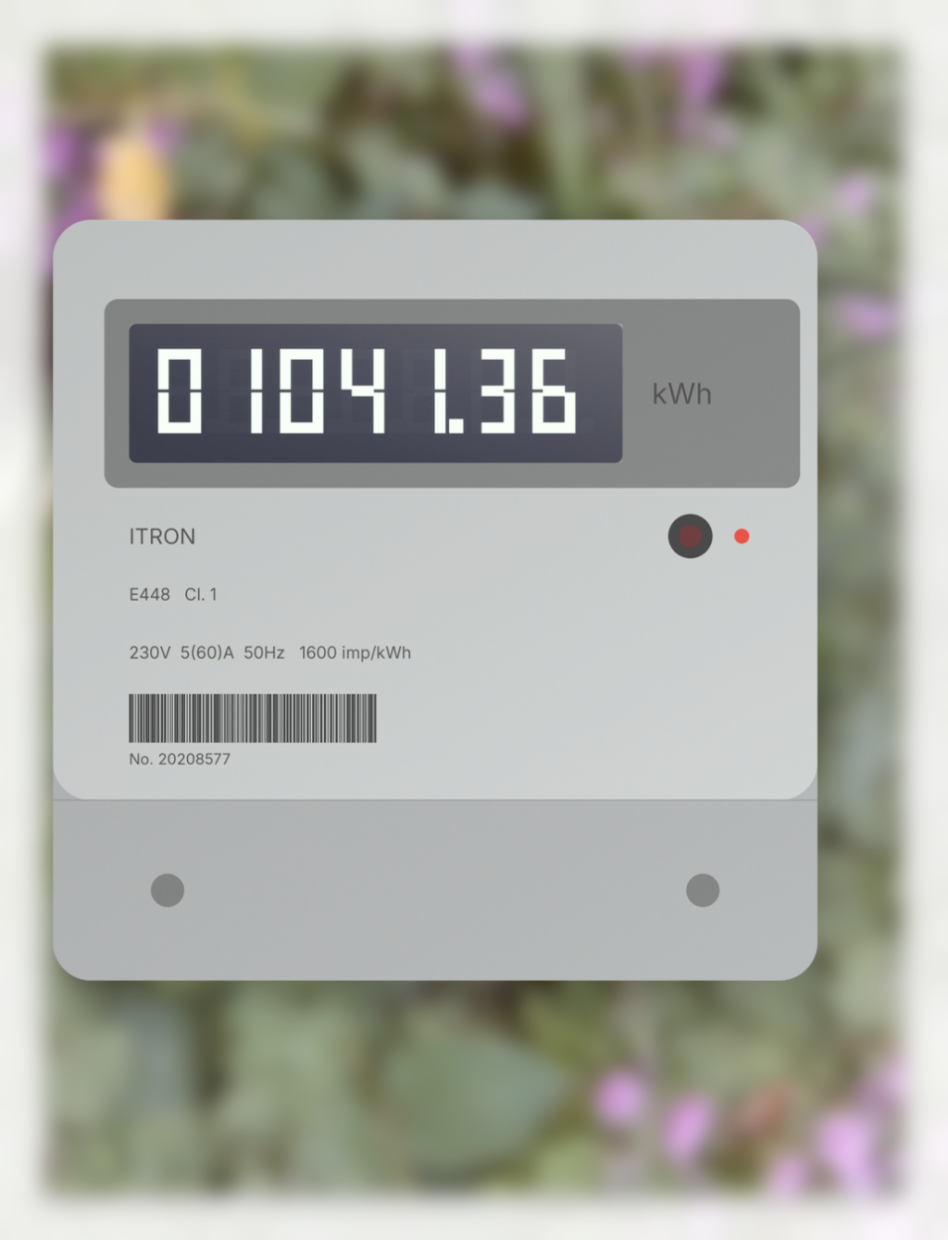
1041.36 kWh
